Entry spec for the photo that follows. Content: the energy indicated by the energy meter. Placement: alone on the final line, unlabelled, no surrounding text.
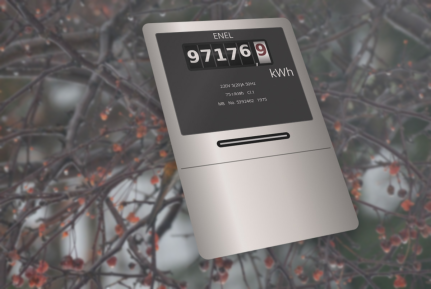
97176.9 kWh
